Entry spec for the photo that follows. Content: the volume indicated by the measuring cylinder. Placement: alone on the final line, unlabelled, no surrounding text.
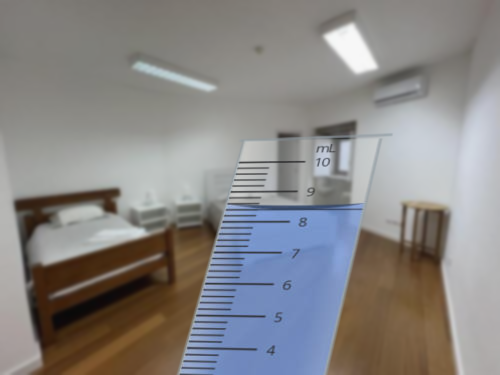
8.4 mL
